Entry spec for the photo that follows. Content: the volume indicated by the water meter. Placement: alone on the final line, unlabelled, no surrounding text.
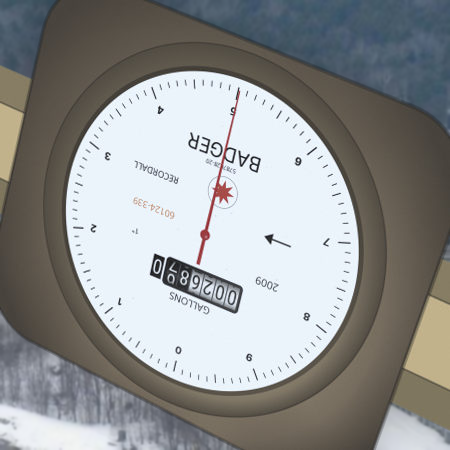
26865.0 gal
